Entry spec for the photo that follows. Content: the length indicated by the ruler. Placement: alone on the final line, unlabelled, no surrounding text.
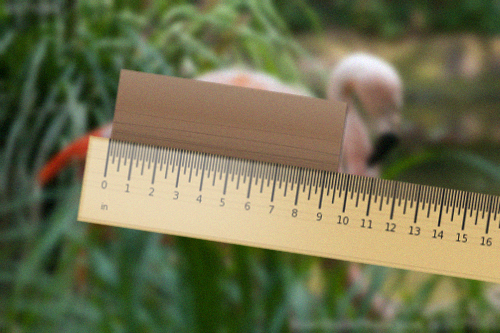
9.5 in
